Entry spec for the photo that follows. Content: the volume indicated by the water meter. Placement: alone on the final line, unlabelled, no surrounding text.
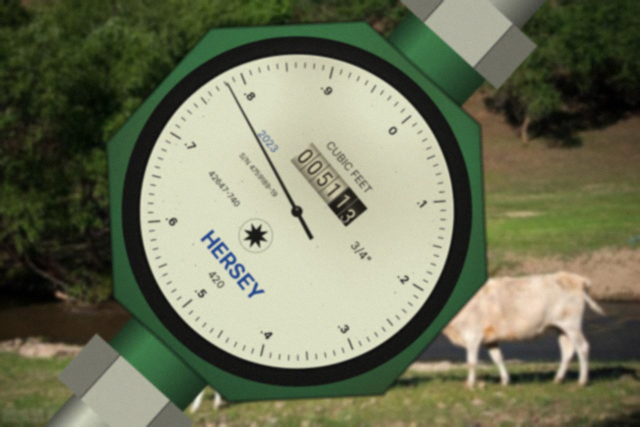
5112.78 ft³
